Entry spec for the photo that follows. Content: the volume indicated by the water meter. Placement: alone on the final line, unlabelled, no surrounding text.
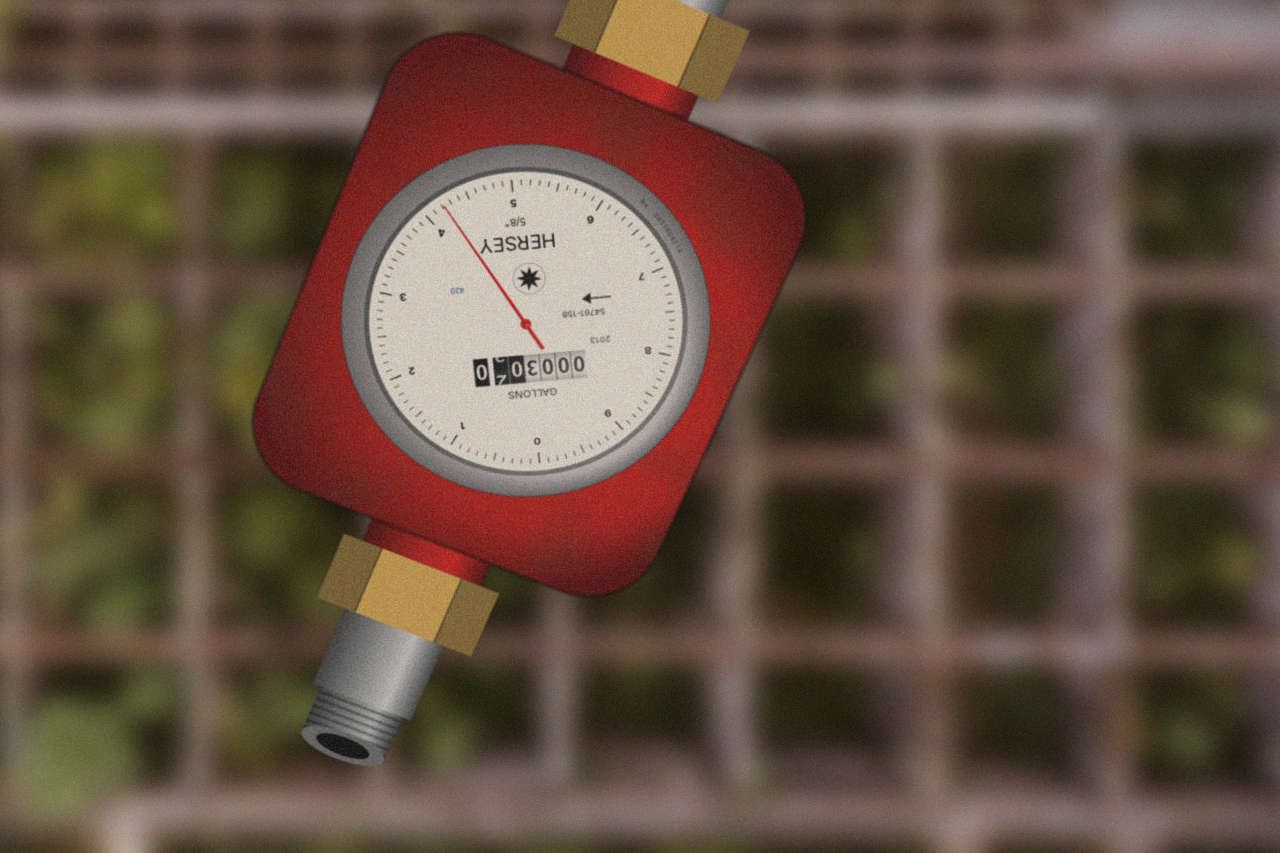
3024.2 gal
